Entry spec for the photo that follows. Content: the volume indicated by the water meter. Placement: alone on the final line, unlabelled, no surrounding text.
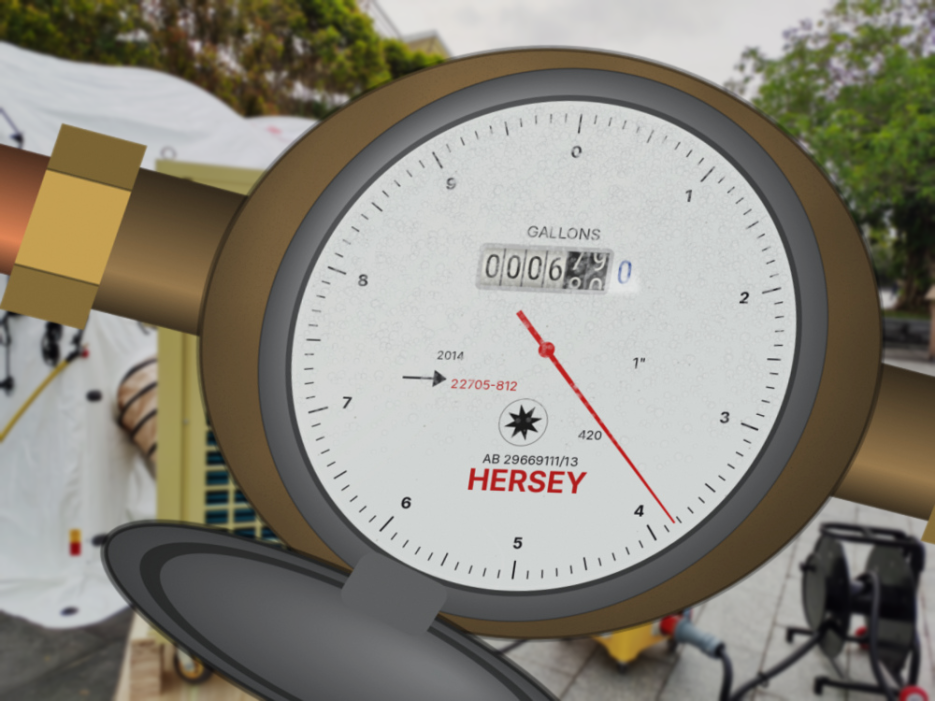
6793.8 gal
